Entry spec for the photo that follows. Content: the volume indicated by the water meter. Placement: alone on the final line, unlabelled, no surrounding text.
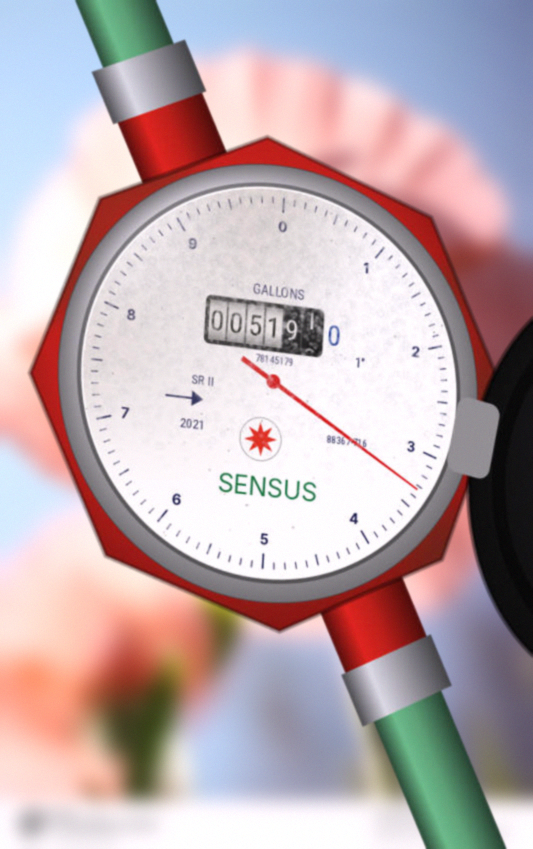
51913.3 gal
